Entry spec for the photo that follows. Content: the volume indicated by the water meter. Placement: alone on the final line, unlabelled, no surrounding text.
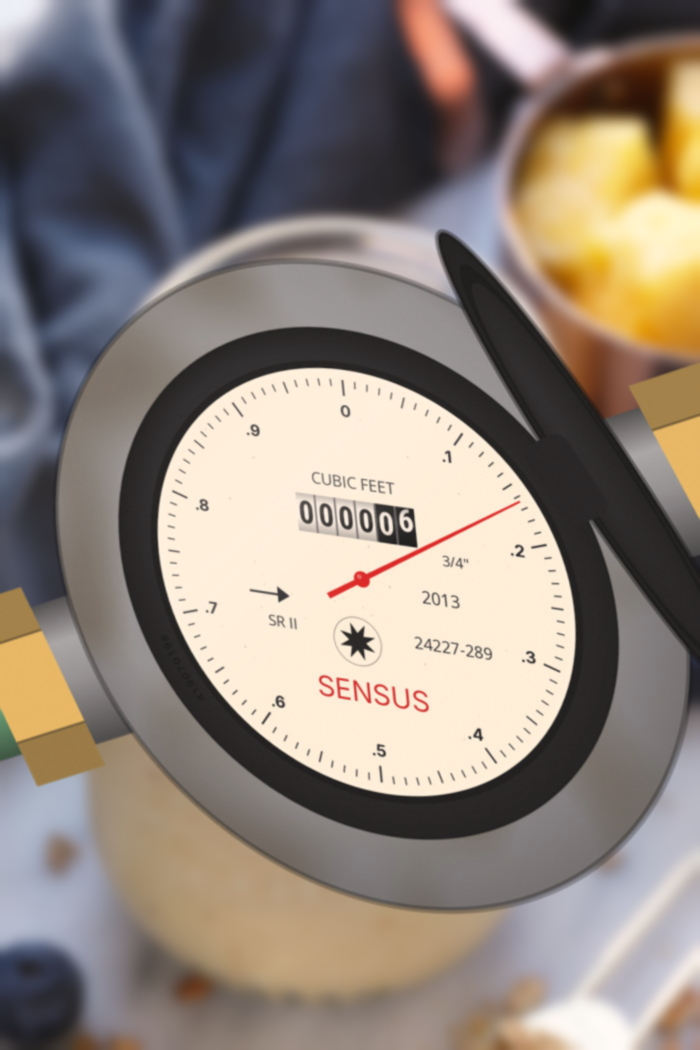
6.16 ft³
